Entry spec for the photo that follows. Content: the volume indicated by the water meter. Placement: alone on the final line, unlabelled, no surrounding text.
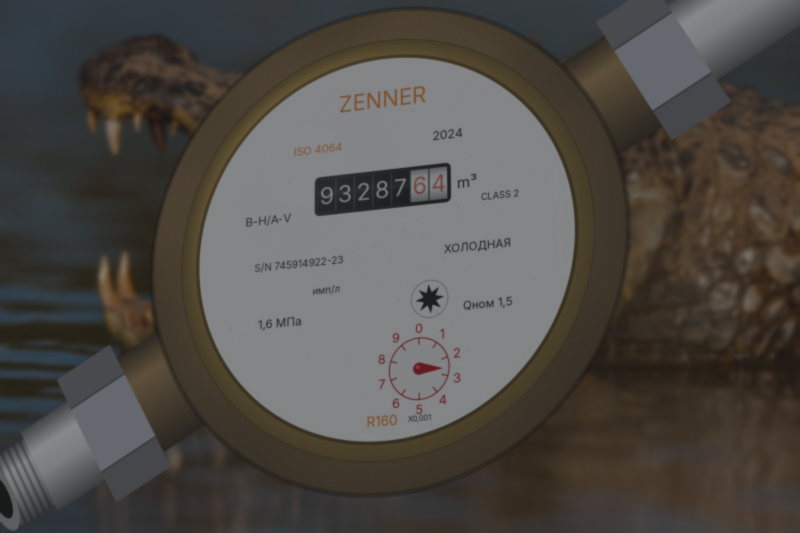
93287.642 m³
